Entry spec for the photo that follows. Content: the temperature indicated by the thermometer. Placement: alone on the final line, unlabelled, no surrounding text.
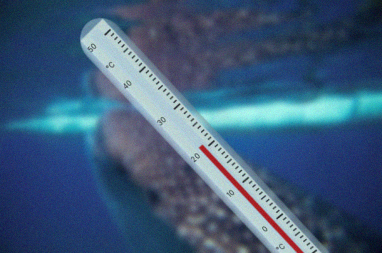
21 °C
